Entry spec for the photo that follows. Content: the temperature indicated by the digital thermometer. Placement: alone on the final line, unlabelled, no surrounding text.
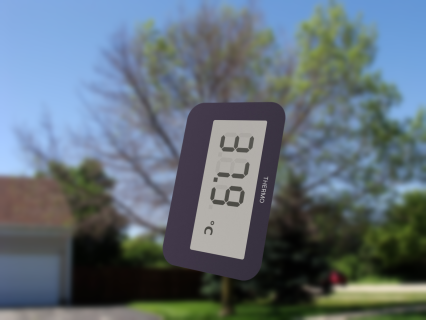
37.9 °C
